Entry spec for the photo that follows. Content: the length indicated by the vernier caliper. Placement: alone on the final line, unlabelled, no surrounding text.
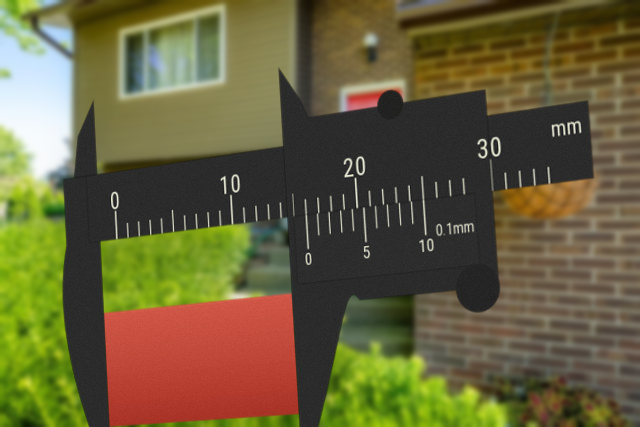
16.0 mm
